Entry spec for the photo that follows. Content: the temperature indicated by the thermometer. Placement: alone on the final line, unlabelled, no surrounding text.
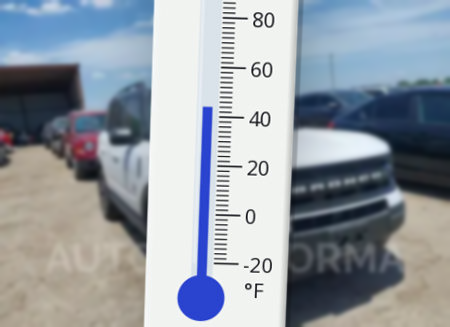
44 °F
